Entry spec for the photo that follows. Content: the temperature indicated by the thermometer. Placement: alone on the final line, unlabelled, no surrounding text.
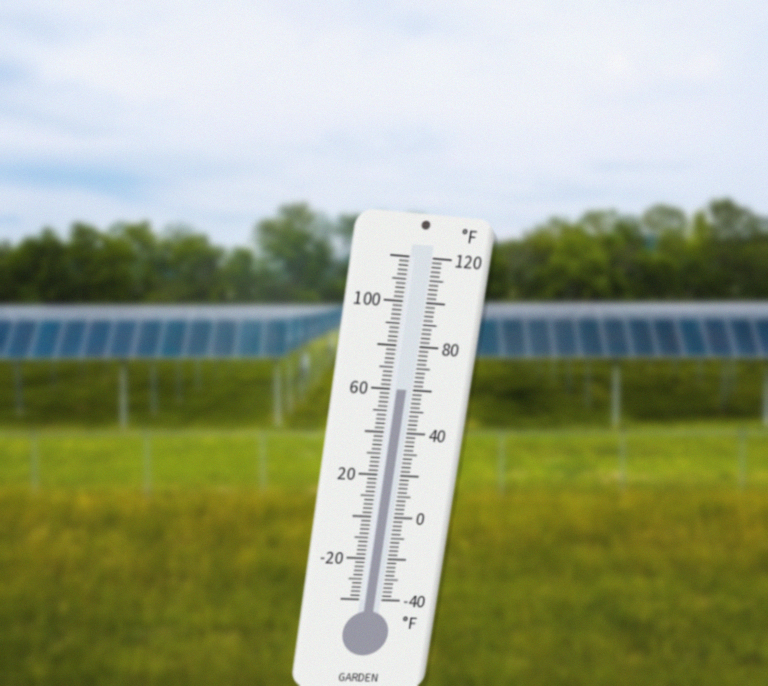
60 °F
